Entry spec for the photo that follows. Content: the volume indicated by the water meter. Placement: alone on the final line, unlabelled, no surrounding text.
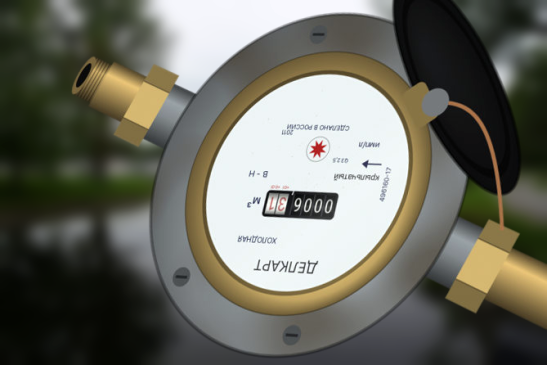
6.31 m³
